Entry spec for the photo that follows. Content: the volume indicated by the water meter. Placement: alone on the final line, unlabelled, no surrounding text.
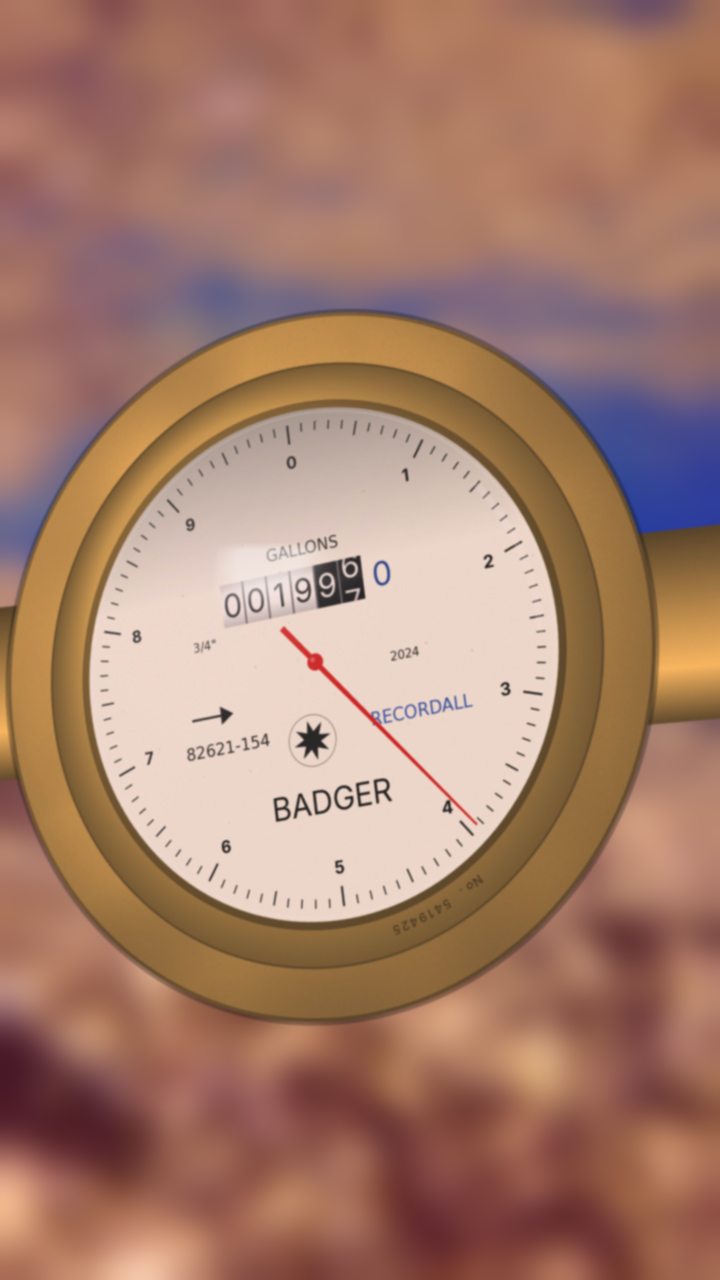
19963.9 gal
